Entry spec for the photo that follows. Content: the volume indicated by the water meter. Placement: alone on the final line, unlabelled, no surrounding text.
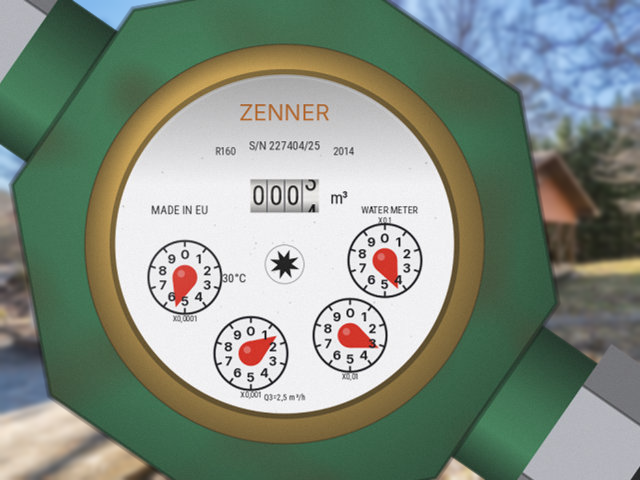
3.4315 m³
